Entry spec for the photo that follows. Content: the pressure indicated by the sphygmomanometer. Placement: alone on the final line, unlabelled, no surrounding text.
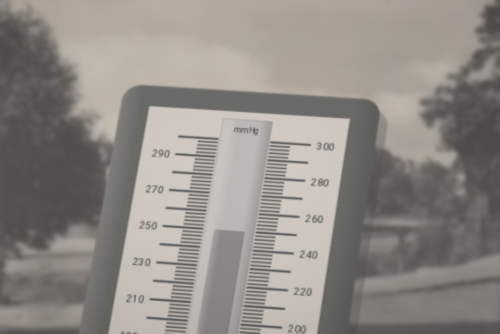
250 mmHg
